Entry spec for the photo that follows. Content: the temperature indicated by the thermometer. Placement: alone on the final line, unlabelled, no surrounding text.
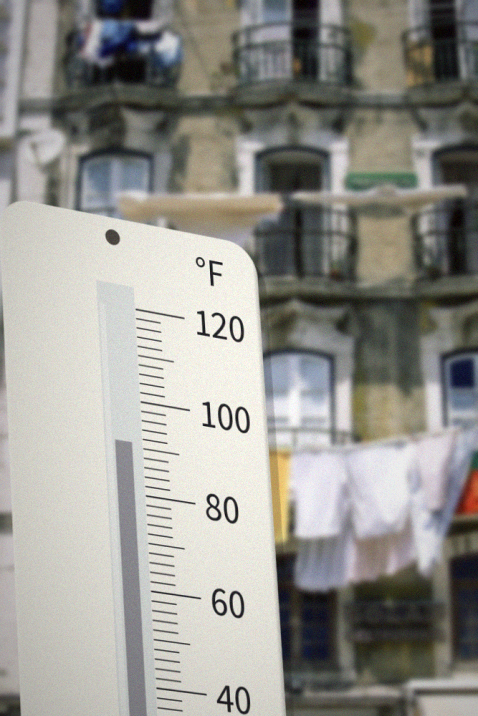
91 °F
